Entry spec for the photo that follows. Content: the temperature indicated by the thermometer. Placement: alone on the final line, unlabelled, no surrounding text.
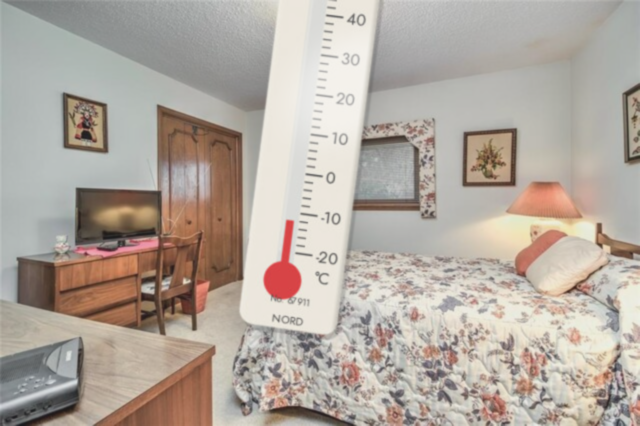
-12 °C
